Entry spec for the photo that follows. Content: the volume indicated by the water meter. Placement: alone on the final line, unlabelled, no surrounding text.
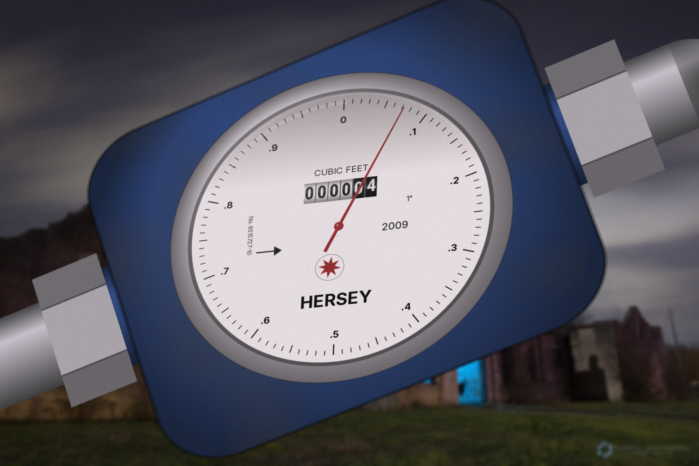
4.07 ft³
